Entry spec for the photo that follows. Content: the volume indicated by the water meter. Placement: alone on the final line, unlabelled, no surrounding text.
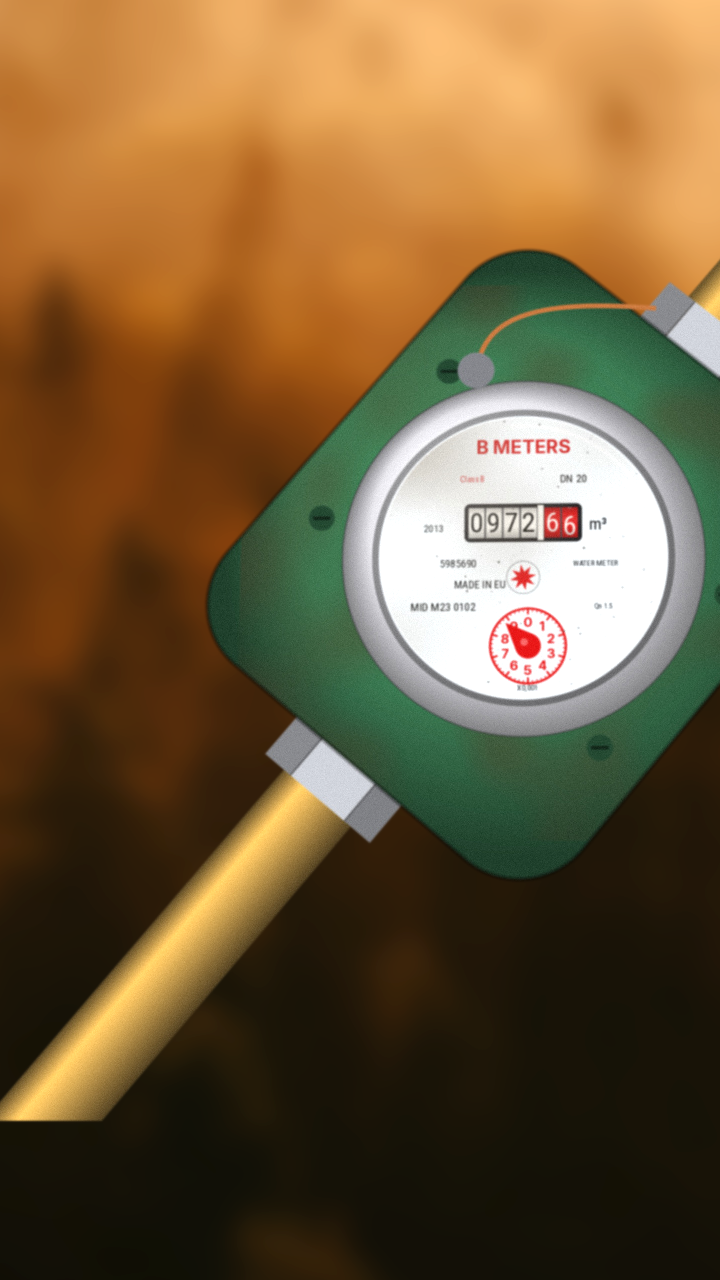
972.658 m³
